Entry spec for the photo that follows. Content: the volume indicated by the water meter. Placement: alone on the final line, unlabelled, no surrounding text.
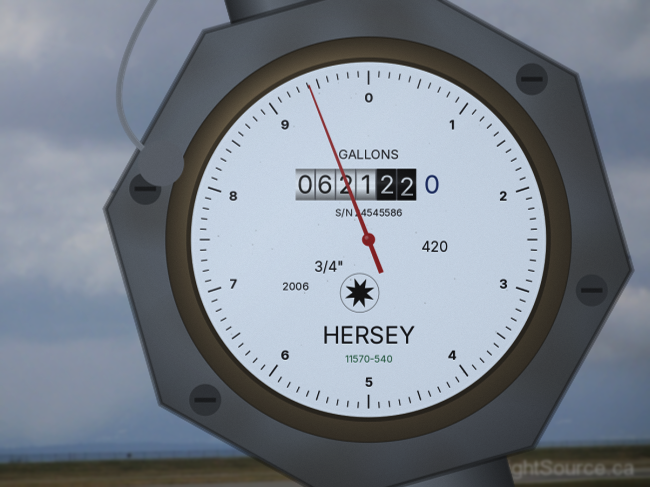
621219.4 gal
